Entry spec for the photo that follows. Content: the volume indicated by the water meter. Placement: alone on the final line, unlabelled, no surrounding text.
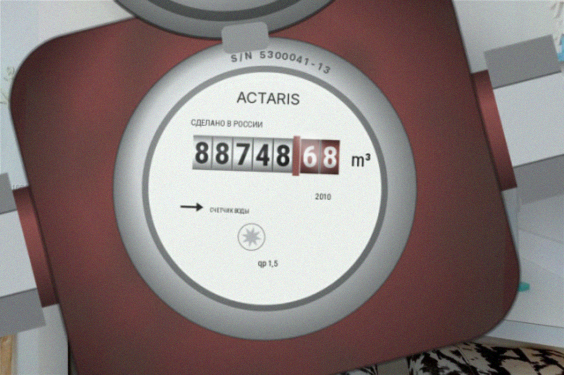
88748.68 m³
